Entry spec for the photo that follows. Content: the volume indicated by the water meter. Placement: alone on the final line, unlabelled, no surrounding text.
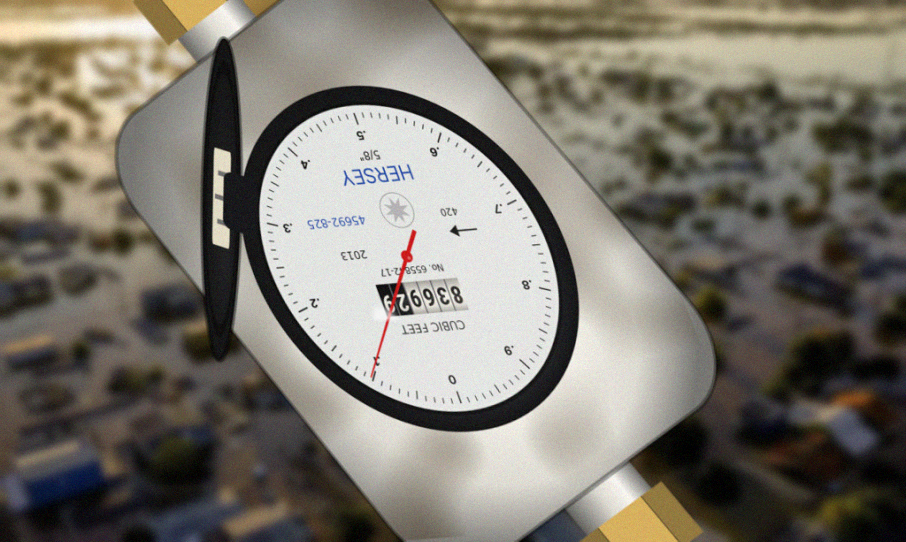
836929.10 ft³
